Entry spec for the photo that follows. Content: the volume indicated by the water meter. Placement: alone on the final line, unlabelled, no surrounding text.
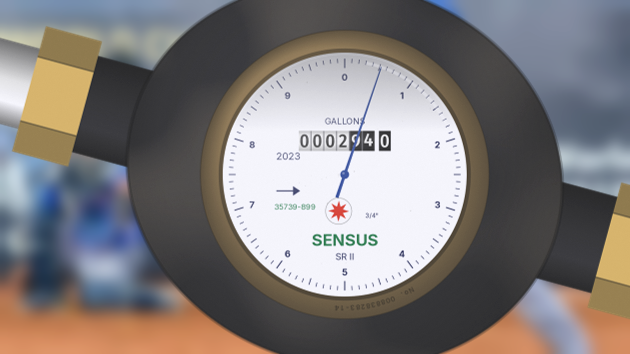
2940.5 gal
